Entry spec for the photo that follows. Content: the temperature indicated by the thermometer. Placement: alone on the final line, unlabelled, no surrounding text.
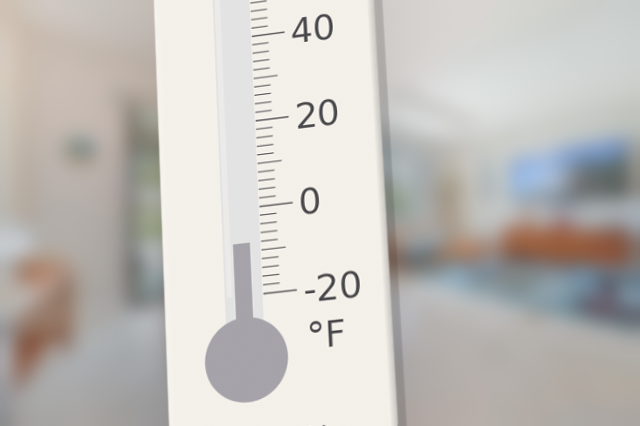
-8 °F
